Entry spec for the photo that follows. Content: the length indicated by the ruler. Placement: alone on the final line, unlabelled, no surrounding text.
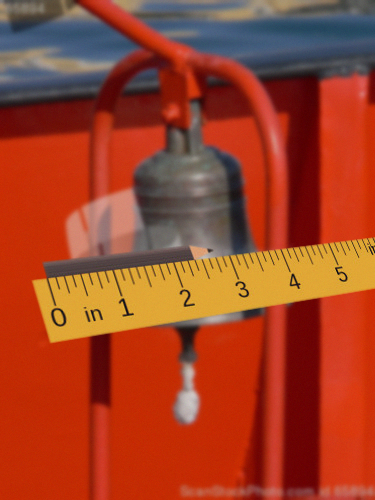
2.75 in
